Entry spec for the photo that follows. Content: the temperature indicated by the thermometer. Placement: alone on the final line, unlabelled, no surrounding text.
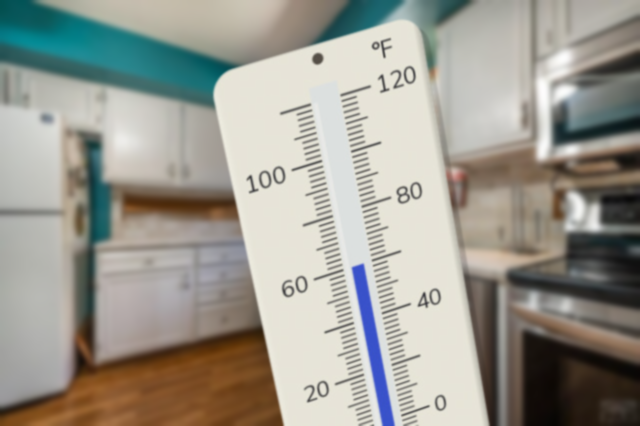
60 °F
